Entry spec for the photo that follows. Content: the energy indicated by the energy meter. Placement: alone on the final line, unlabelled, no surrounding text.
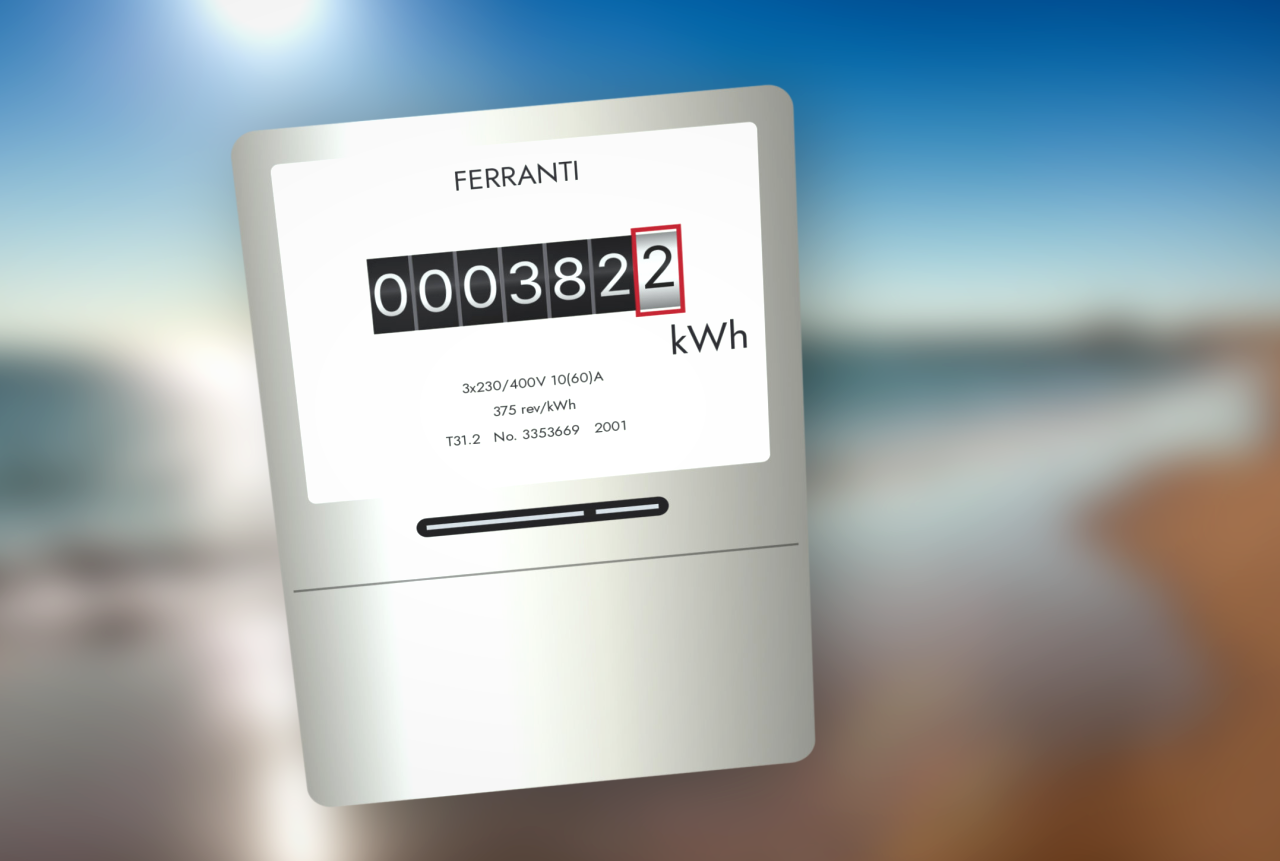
382.2 kWh
